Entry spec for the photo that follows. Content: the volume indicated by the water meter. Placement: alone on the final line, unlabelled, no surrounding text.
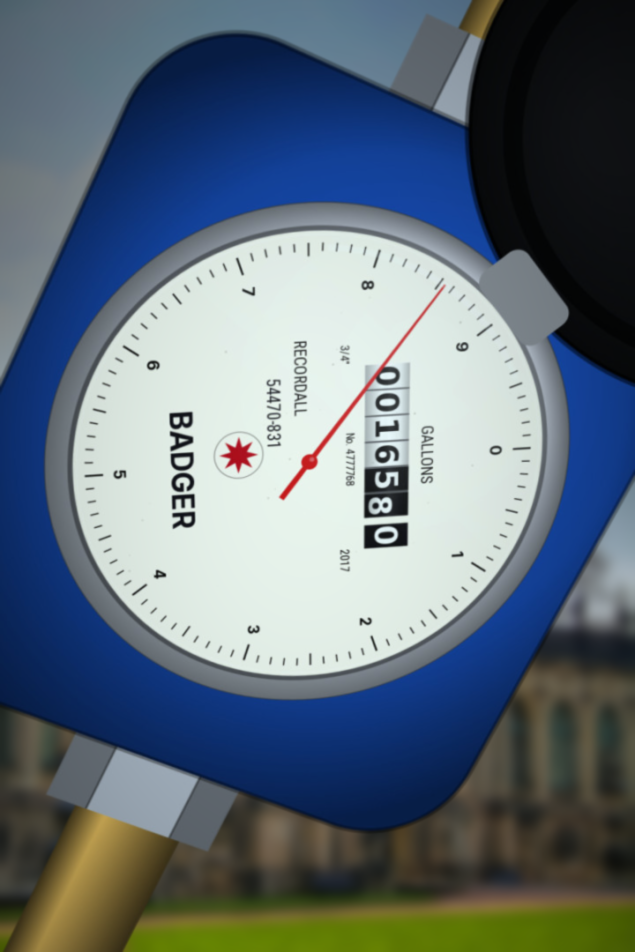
16578.5 gal
